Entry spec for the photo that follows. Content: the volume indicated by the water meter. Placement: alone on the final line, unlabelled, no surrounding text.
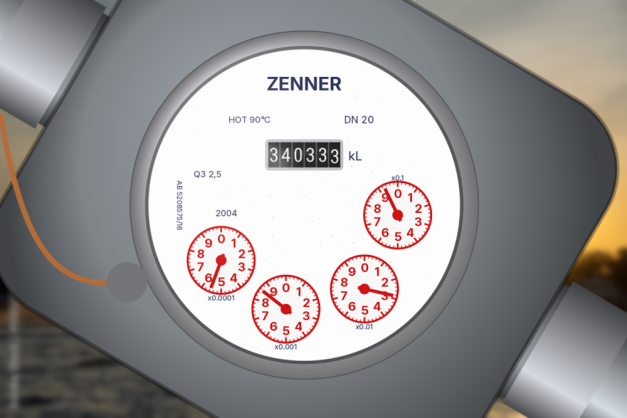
340332.9285 kL
